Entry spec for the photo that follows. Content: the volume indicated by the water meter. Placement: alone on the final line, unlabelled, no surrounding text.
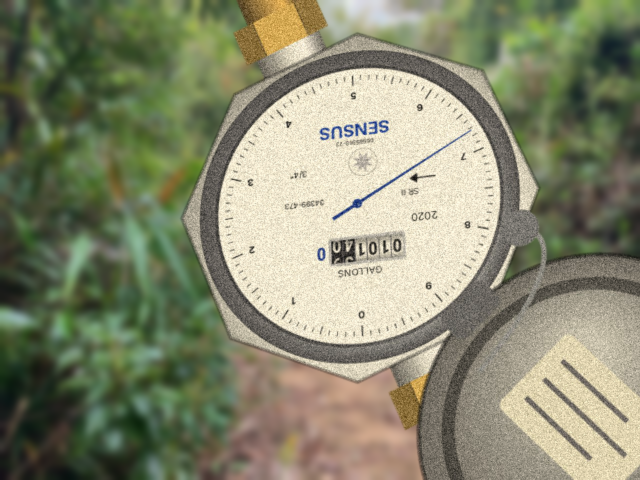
101396.7 gal
